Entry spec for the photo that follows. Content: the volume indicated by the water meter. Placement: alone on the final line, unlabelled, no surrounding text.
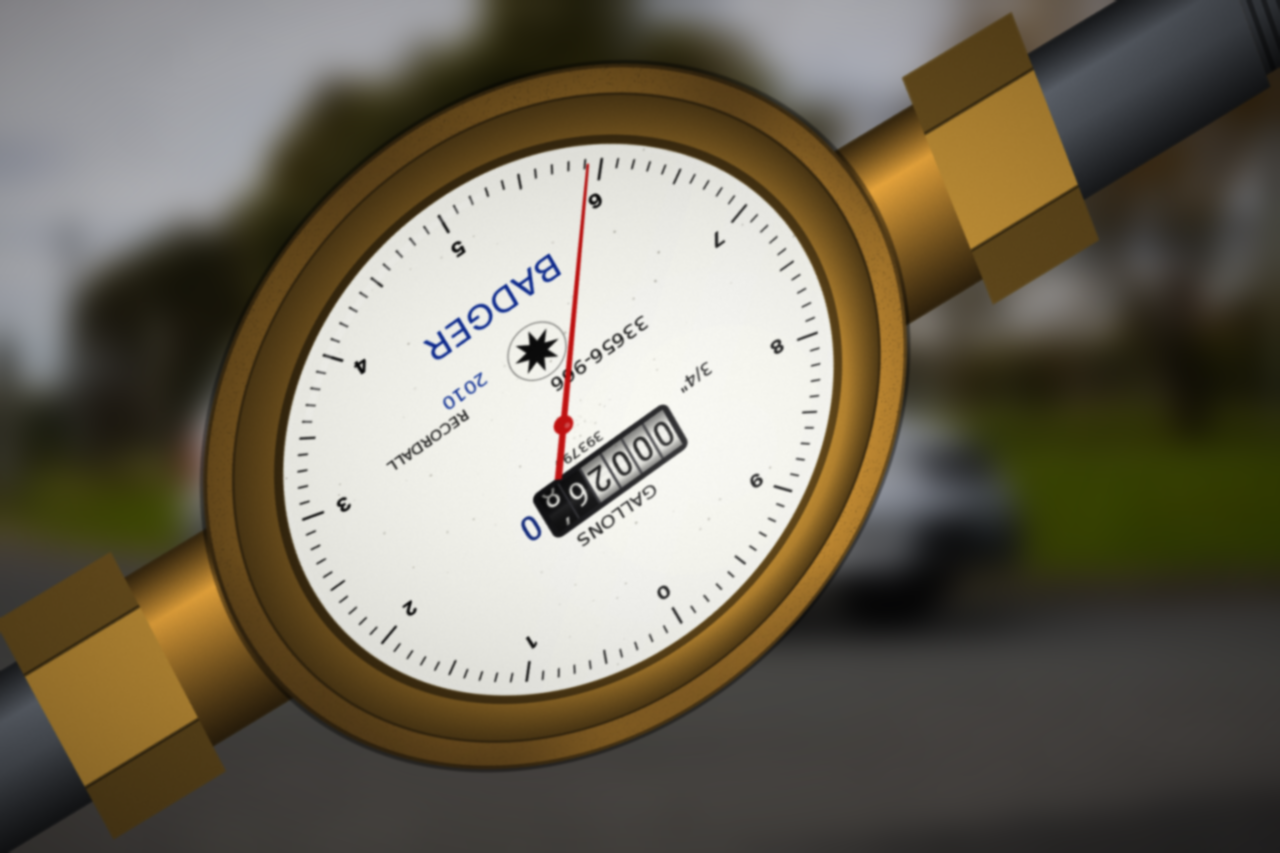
2675.9 gal
